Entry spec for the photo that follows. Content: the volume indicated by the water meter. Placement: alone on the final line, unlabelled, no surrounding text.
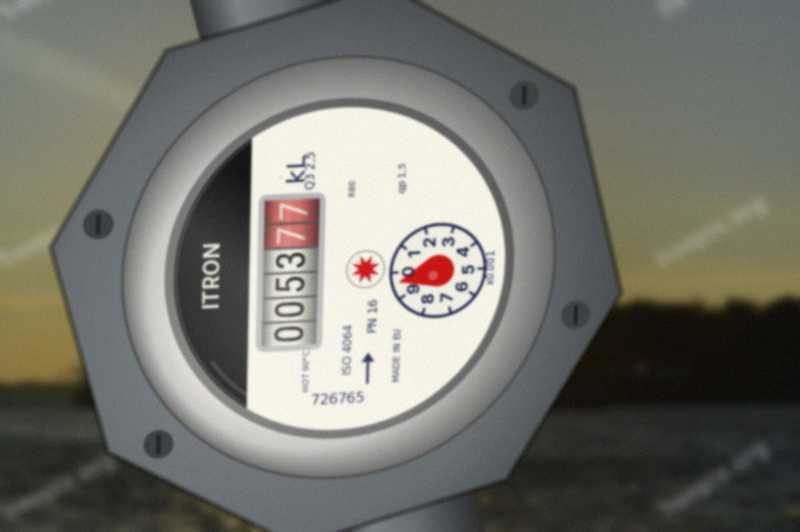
53.769 kL
